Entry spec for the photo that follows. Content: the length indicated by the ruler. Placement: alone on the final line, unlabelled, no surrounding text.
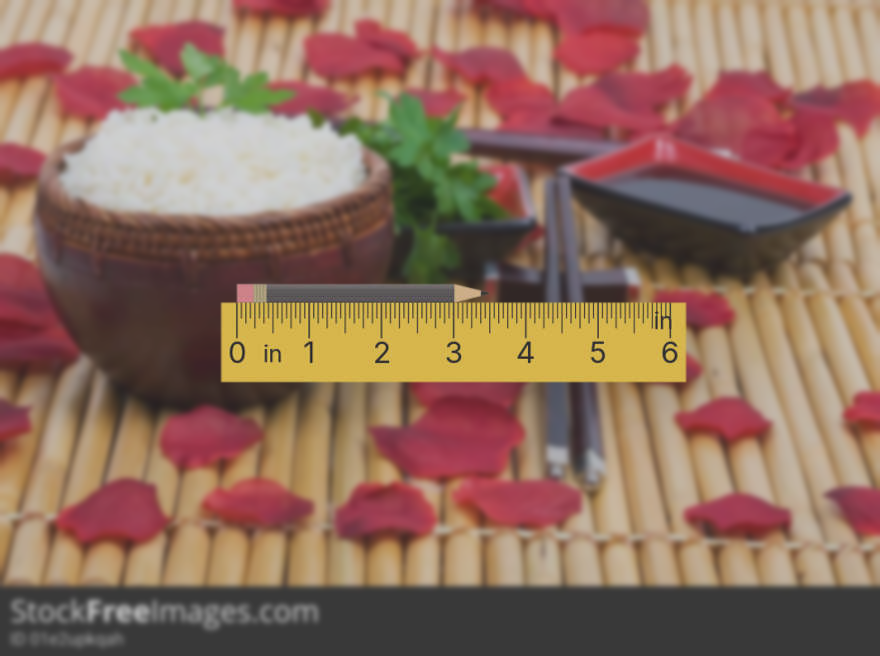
3.5 in
